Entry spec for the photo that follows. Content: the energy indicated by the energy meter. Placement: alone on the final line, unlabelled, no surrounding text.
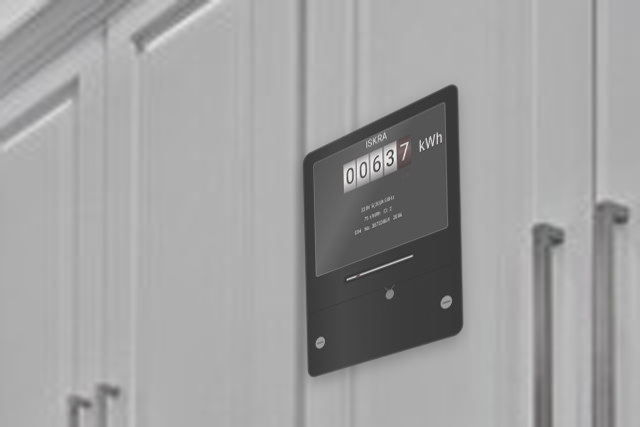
63.7 kWh
